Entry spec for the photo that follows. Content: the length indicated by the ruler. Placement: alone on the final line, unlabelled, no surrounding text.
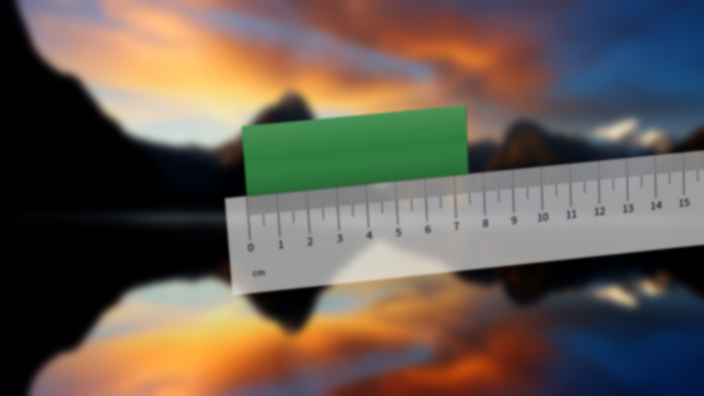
7.5 cm
